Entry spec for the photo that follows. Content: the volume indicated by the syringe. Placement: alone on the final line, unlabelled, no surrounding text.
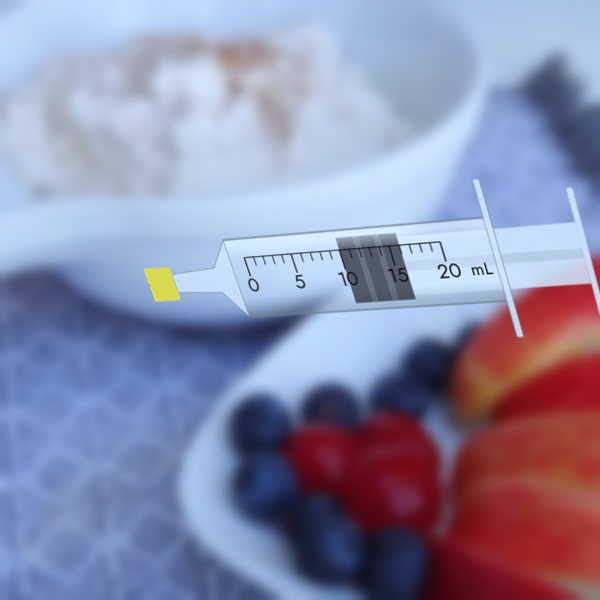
10 mL
